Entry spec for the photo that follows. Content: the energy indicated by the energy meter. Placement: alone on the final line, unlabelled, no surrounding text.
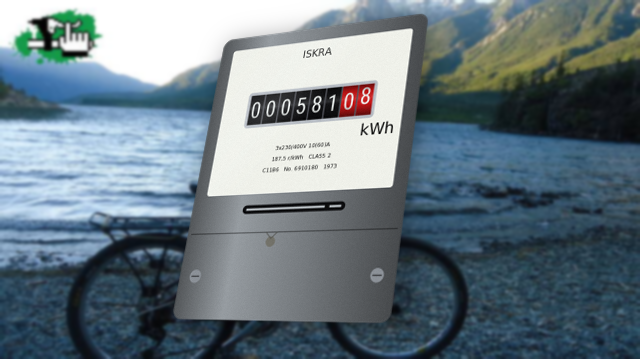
581.08 kWh
